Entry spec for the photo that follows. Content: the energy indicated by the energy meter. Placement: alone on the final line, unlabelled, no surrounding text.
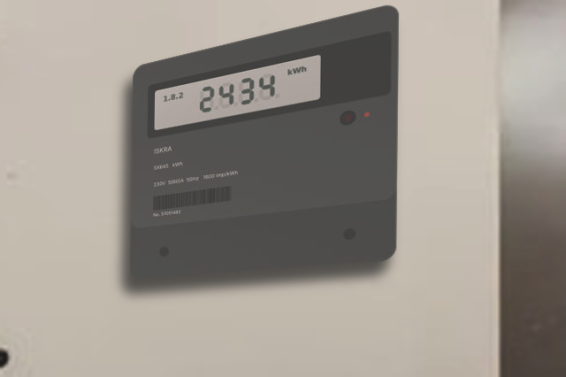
2434 kWh
